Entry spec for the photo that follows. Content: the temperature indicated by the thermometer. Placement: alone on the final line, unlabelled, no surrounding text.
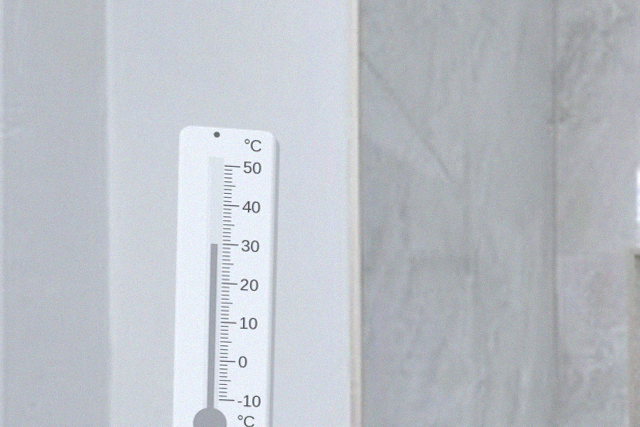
30 °C
